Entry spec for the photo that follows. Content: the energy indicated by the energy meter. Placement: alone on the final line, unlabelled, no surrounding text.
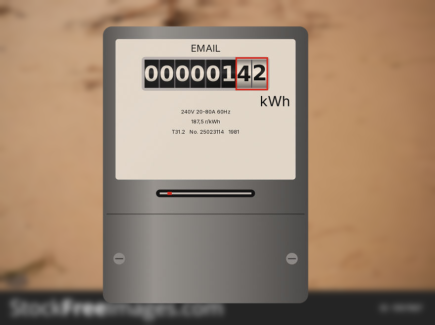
1.42 kWh
